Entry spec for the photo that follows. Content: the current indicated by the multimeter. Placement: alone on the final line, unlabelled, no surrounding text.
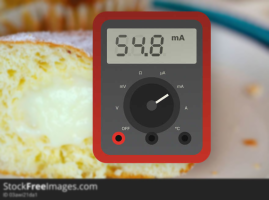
54.8 mA
